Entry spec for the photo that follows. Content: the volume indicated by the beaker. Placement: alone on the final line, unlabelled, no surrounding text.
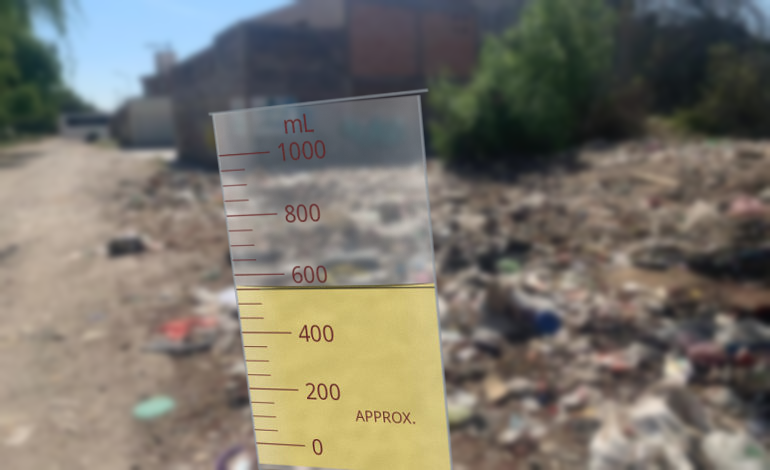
550 mL
